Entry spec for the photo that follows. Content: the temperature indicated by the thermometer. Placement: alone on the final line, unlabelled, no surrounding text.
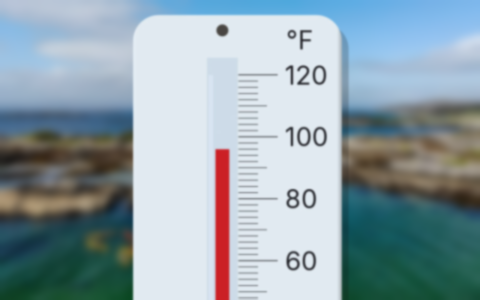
96 °F
